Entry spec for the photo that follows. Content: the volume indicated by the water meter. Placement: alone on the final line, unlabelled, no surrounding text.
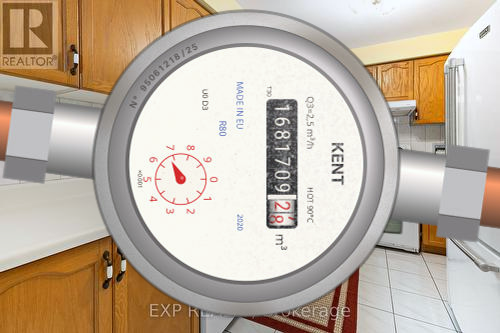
1681709.276 m³
